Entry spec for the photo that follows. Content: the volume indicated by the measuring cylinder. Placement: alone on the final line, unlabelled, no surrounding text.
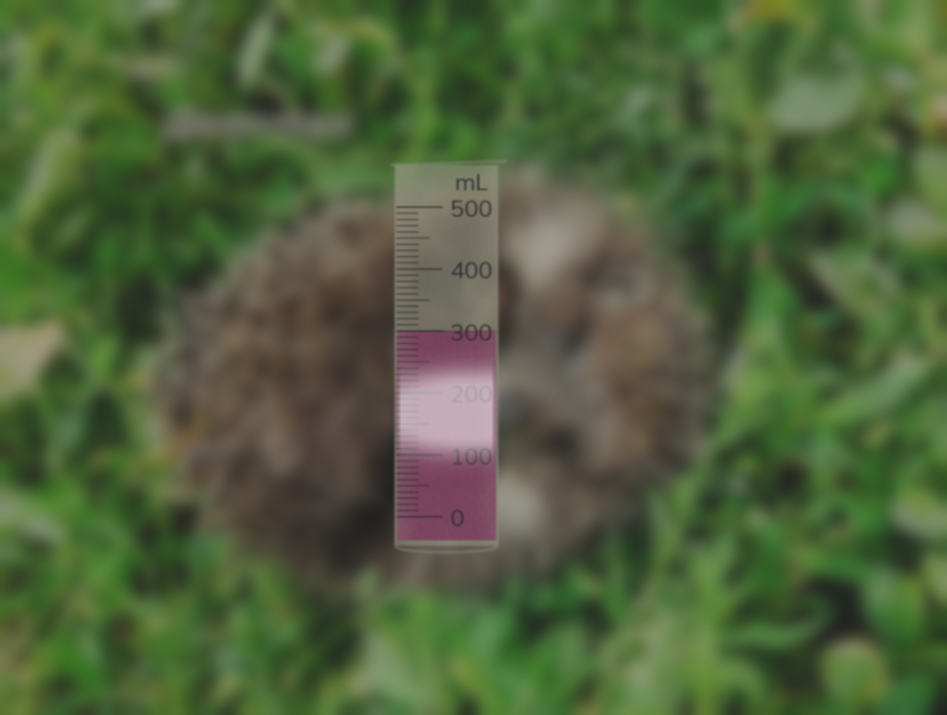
300 mL
